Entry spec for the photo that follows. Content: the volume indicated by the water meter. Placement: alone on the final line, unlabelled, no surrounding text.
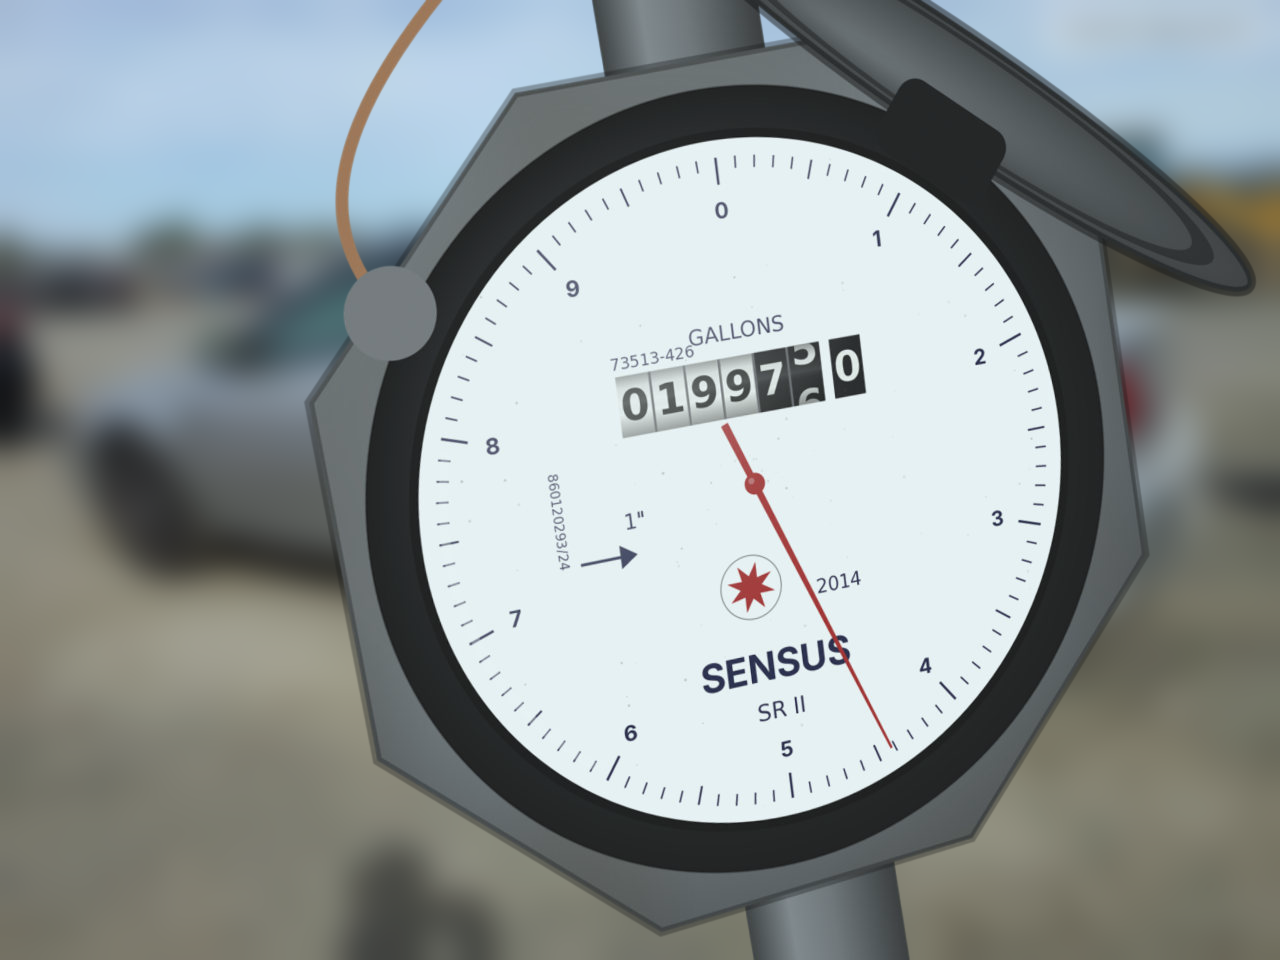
199754.4 gal
